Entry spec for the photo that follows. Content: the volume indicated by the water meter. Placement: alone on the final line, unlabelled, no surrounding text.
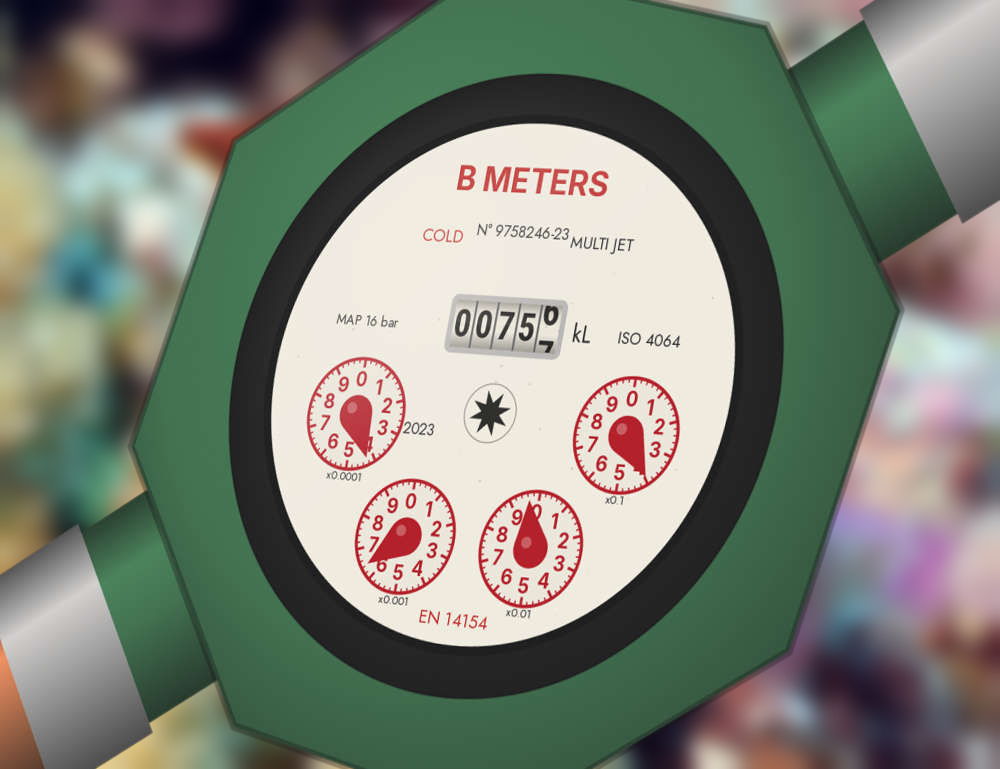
756.3964 kL
